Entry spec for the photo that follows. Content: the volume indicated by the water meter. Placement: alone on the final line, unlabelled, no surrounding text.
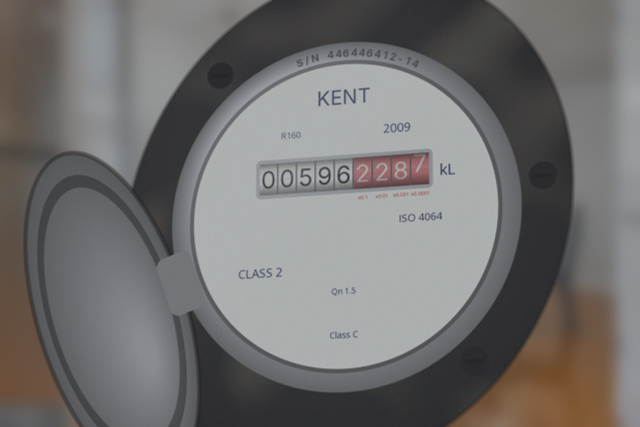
596.2287 kL
